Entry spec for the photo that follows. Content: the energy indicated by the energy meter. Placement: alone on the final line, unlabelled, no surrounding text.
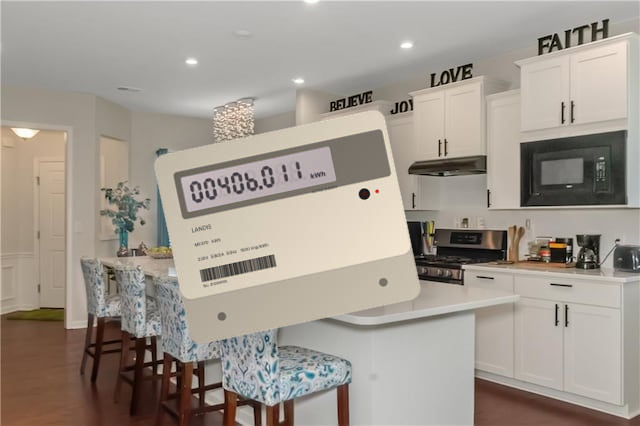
406.011 kWh
